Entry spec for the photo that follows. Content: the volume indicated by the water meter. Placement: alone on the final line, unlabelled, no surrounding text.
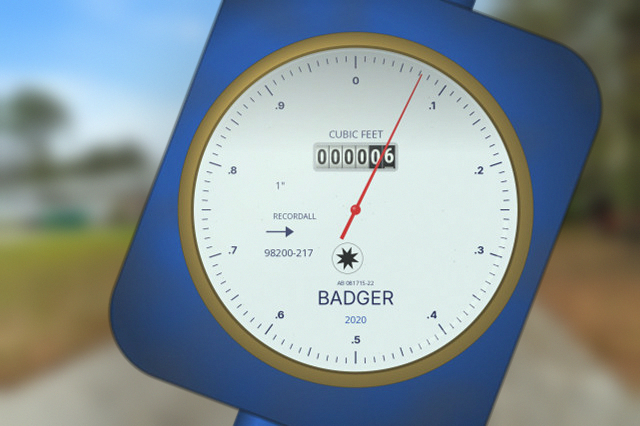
6.07 ft³
